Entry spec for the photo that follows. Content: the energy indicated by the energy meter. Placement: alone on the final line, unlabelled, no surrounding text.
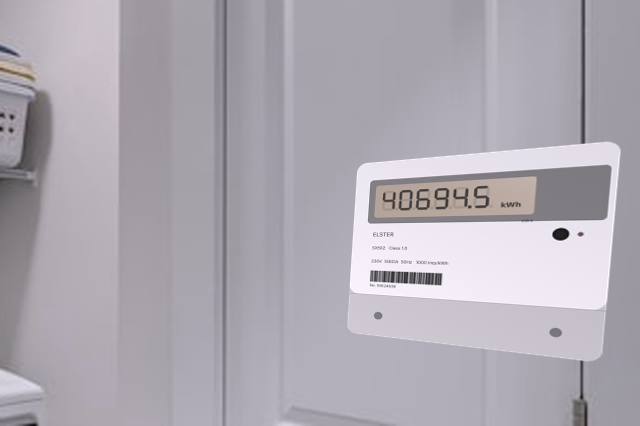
40694.5 kWh
